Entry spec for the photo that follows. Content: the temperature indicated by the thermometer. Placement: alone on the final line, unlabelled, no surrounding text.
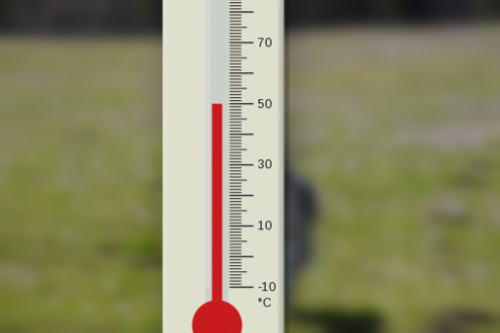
50 °C
